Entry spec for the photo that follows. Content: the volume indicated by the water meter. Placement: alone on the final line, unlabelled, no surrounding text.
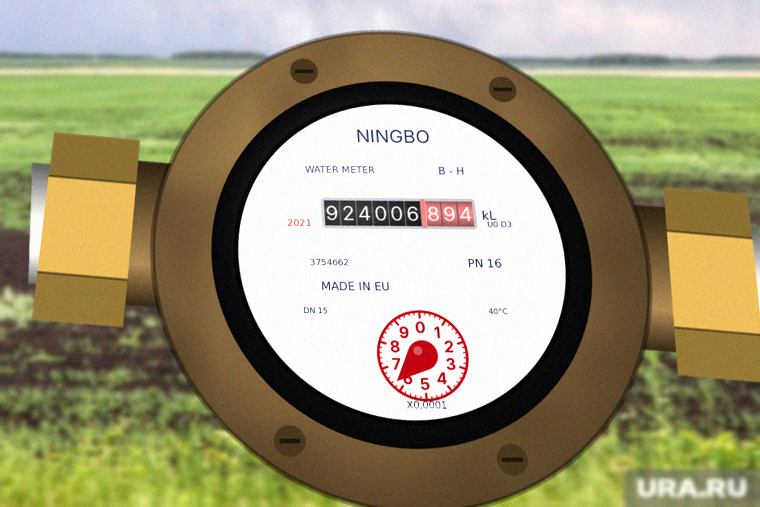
924006.8946 kL
